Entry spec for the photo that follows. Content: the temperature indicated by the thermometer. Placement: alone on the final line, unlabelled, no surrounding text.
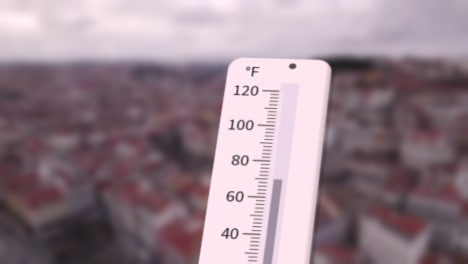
70 °F
